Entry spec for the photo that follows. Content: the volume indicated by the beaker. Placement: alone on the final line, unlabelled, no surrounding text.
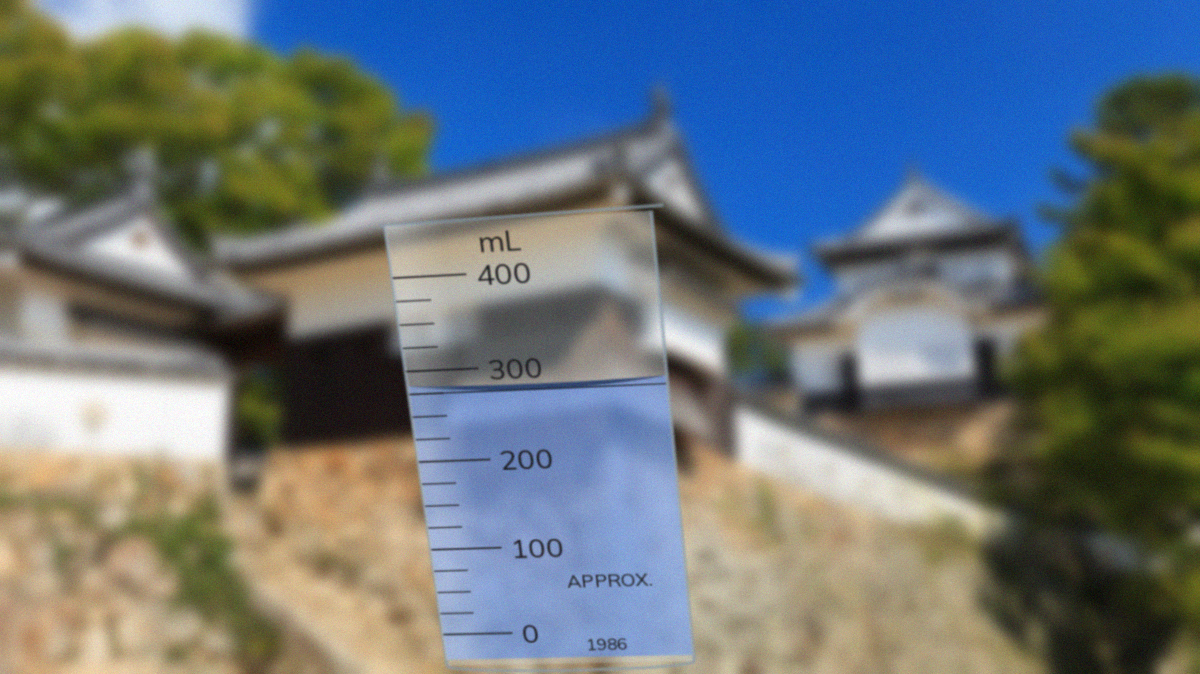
275 mL
